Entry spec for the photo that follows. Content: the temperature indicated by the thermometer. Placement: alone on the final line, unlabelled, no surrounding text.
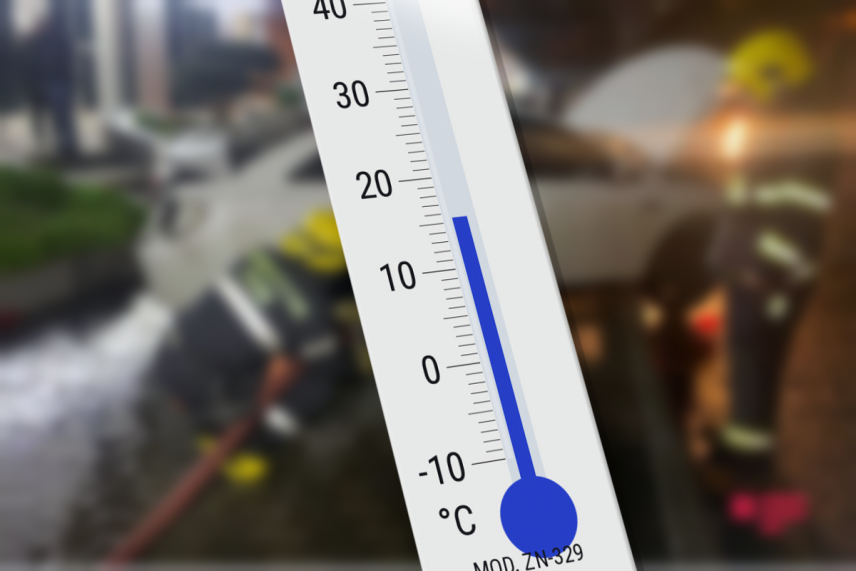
15.5 °C
